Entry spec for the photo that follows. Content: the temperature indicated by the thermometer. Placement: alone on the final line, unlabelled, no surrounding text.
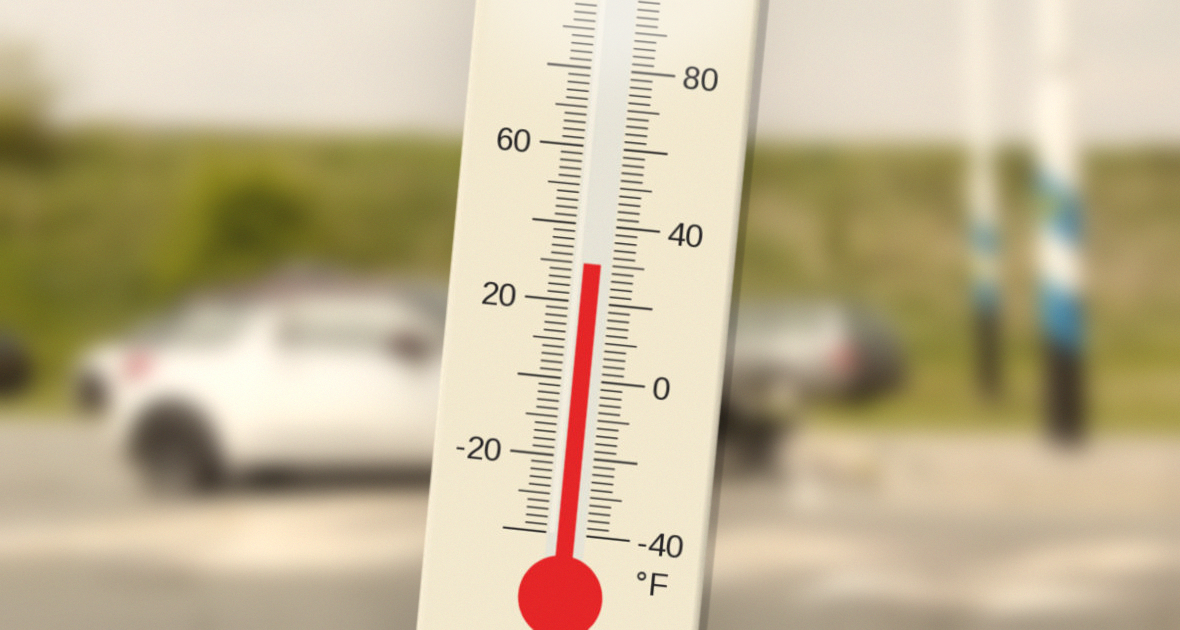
30 °F
